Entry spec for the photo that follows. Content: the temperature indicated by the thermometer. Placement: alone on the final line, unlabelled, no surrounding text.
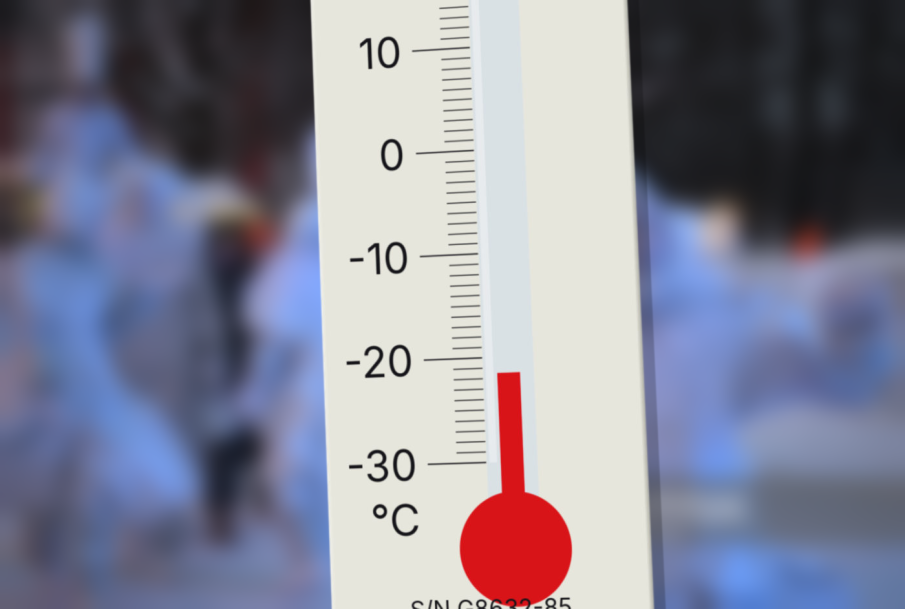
-21.5 °C
